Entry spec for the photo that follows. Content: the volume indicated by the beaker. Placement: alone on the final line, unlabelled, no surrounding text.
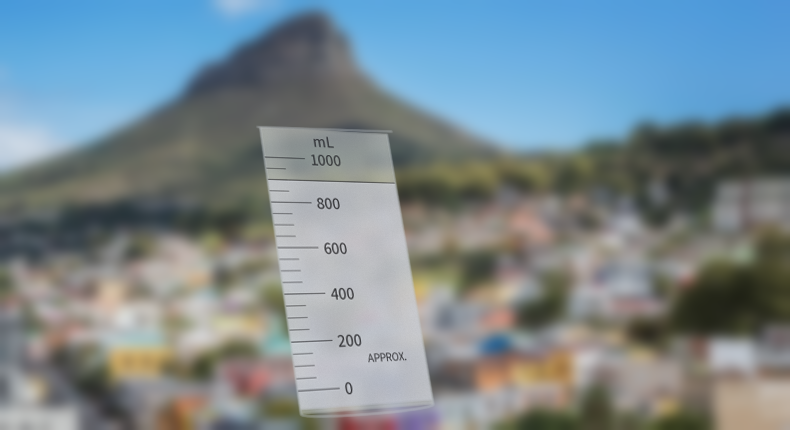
900 mL
